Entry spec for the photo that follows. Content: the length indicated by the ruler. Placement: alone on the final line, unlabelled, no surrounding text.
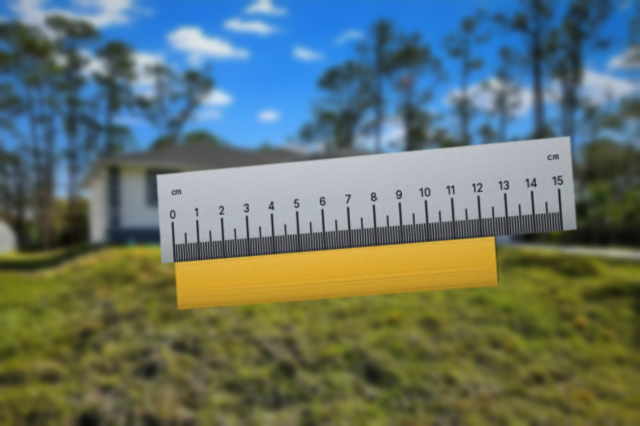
12.5 cm
